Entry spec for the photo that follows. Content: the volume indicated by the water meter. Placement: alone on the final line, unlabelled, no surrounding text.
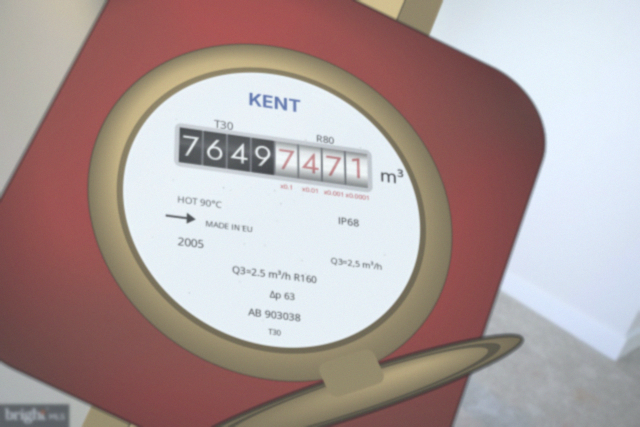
7649.7471 m³
